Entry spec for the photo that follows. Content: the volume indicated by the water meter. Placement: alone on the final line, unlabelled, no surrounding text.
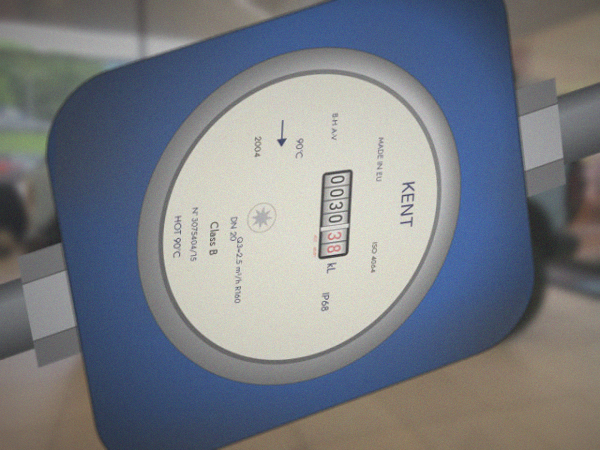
30.38 kL
